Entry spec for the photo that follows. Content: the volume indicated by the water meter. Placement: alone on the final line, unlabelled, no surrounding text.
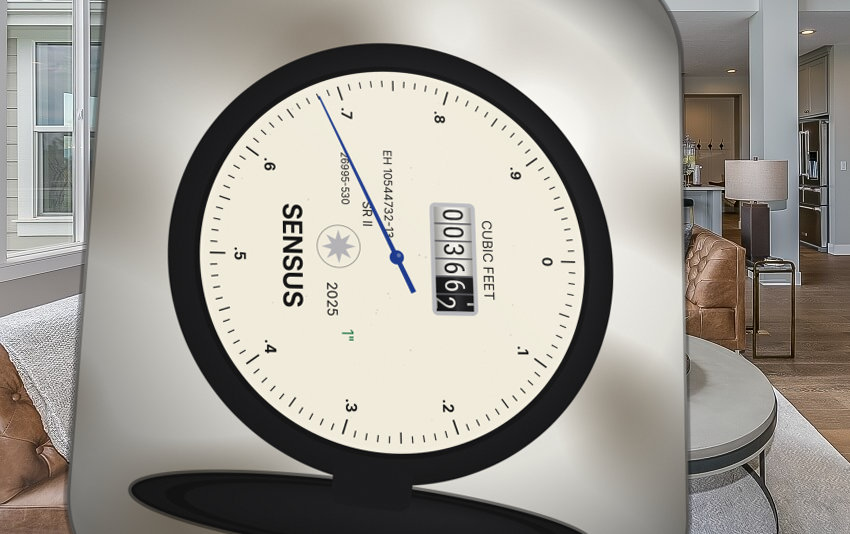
3661.68 ft³
